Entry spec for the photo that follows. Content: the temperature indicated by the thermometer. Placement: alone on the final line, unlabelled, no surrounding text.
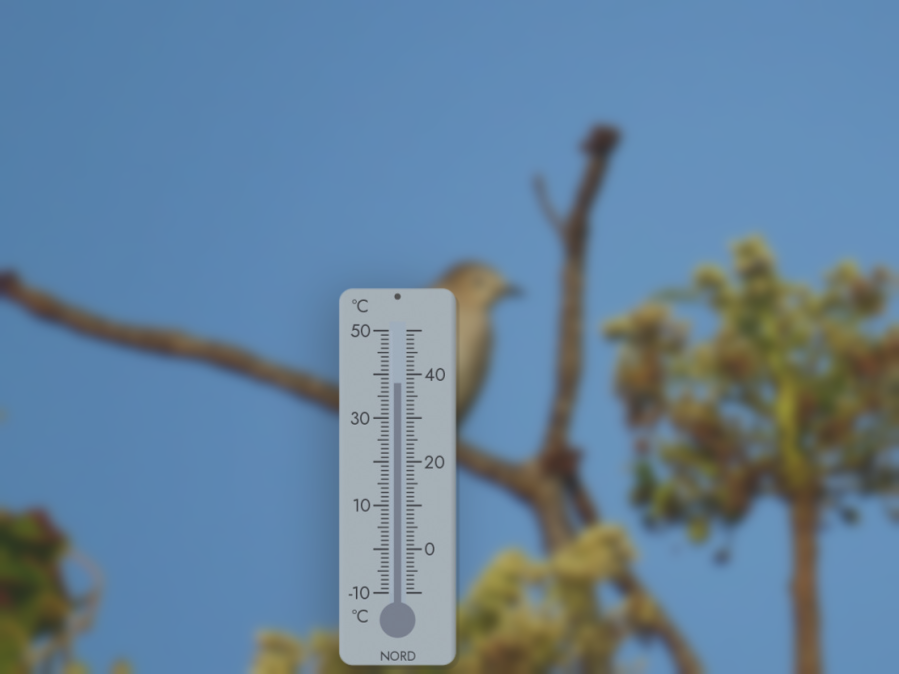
38 °C
